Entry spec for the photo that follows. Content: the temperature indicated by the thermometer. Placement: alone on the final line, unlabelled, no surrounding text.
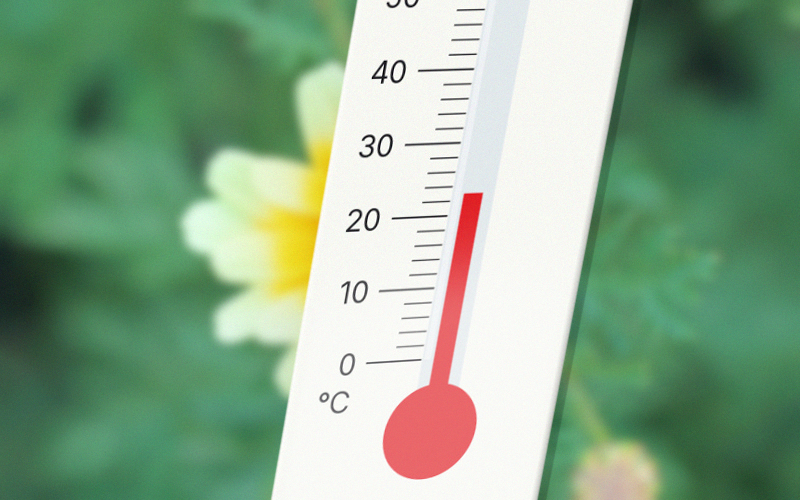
23 °C
